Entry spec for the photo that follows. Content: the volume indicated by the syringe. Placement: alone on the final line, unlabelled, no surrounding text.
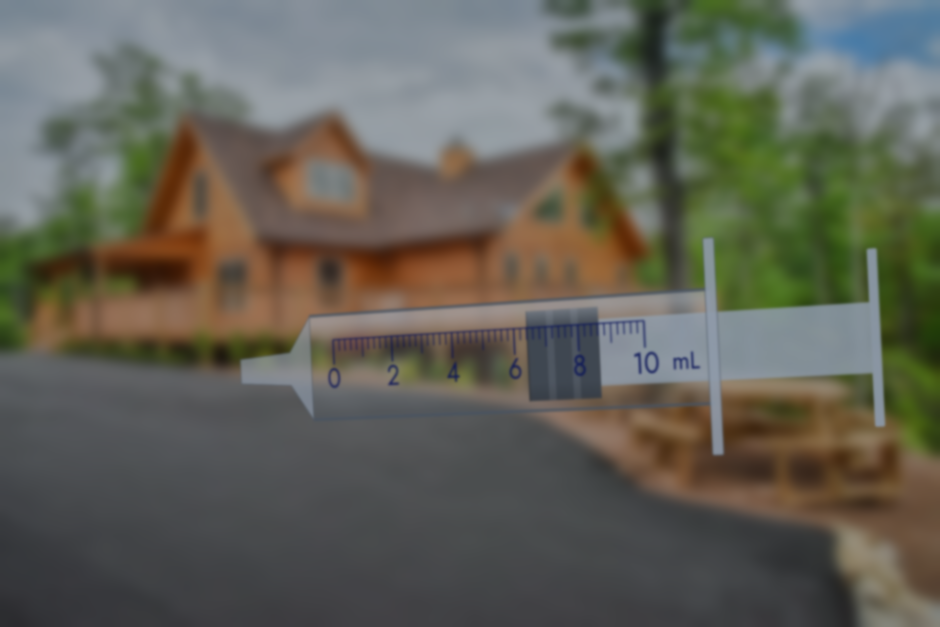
6.4 mL
